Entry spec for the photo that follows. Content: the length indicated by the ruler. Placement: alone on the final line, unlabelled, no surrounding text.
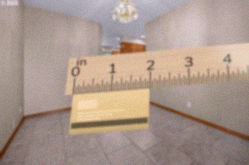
2 in
